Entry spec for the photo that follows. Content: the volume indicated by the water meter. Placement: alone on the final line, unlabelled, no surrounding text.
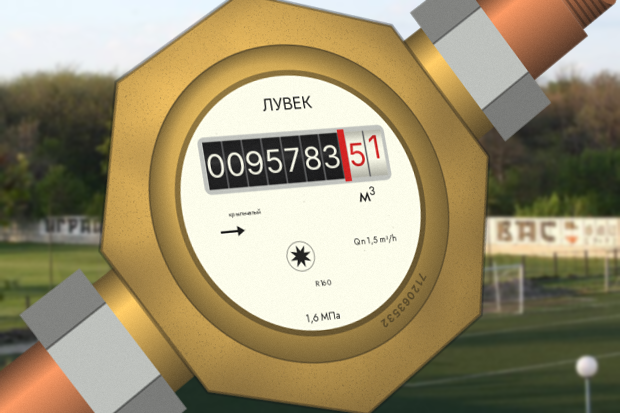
95783.51 m³
